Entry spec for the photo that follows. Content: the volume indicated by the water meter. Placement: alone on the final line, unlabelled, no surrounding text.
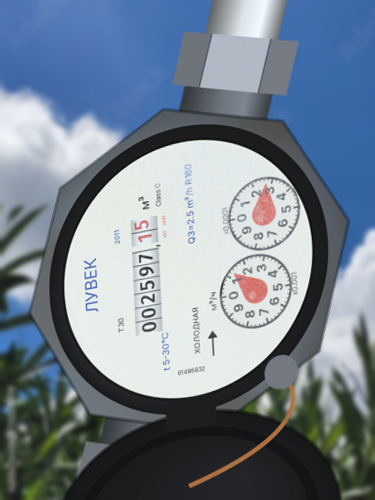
2597.1512 m³
